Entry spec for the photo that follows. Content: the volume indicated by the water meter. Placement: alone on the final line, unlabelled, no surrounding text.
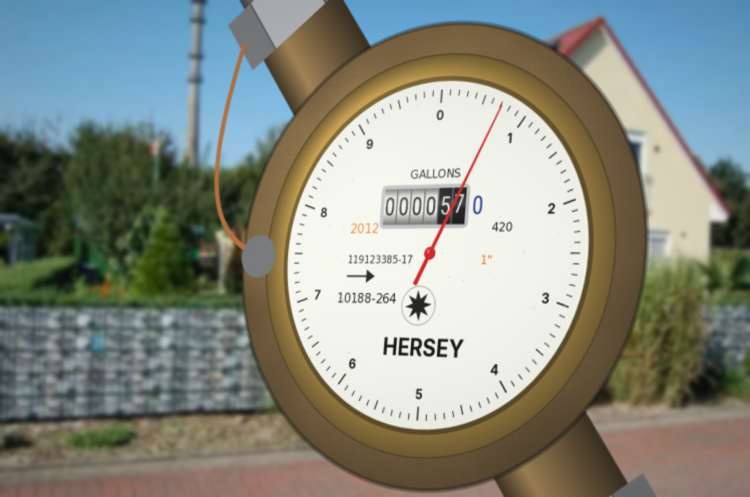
570.7 gal
